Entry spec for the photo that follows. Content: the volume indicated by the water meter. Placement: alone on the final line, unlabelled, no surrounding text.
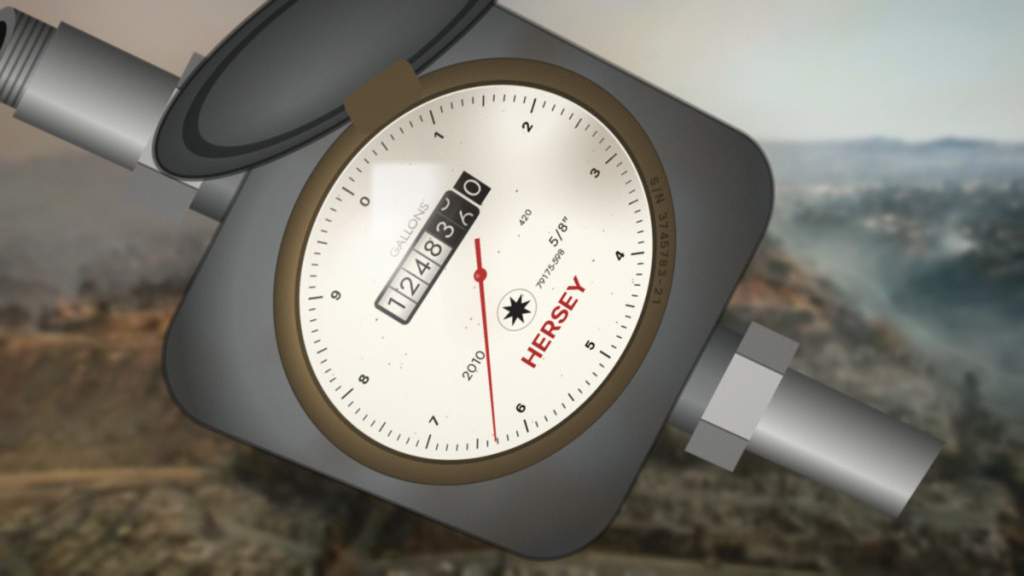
1248356.3 gal
